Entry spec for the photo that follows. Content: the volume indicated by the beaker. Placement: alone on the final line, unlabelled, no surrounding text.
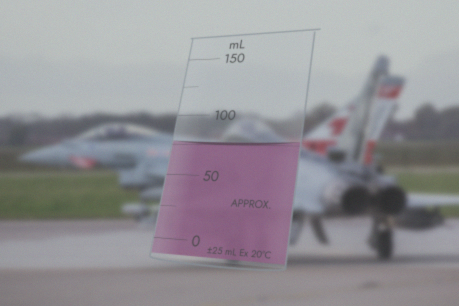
75 mL
